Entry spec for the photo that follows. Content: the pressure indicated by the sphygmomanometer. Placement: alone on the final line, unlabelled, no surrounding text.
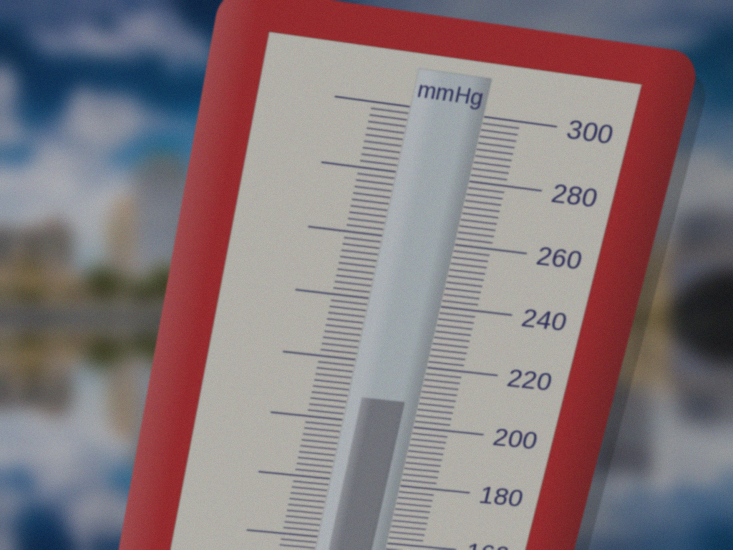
208 mmHg
